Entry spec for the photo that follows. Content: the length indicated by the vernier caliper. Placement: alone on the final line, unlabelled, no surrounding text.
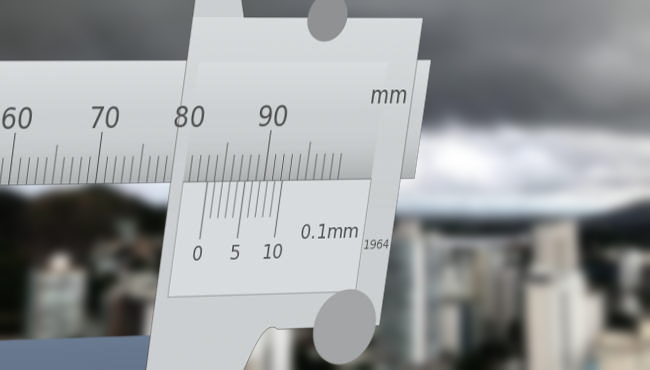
83.2 mm
